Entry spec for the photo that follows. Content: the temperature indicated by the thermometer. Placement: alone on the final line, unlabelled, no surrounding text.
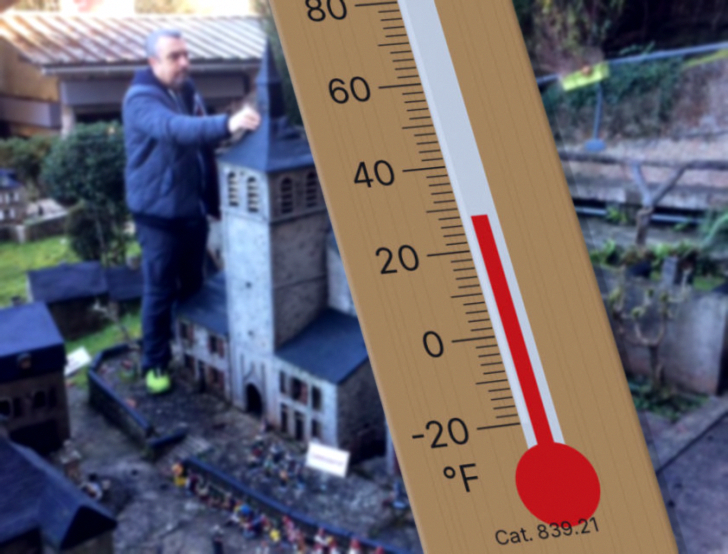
28 °F
